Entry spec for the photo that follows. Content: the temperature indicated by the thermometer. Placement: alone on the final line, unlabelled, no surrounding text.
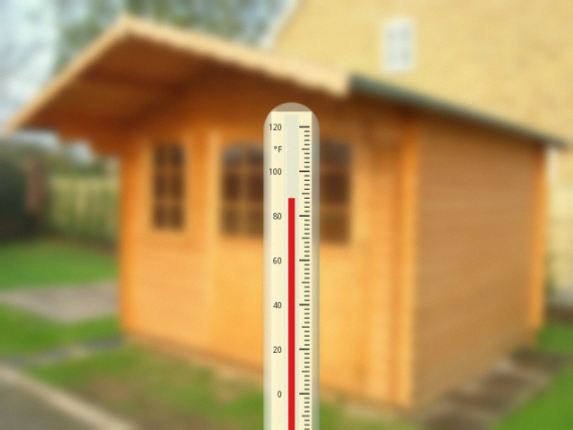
88 °F
